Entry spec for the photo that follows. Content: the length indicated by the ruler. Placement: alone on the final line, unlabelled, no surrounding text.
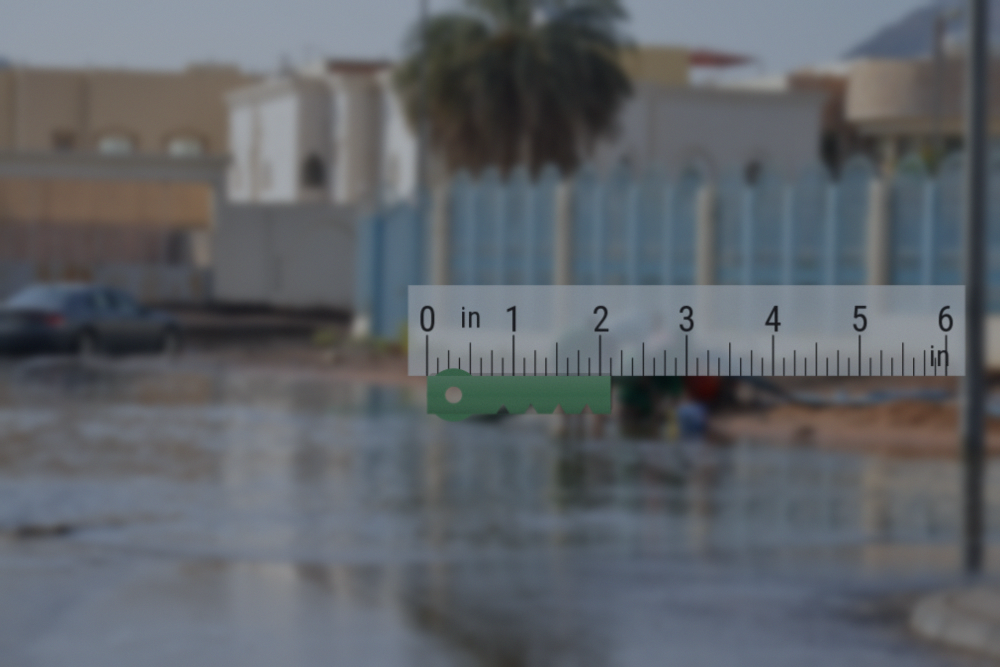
2.125 in
